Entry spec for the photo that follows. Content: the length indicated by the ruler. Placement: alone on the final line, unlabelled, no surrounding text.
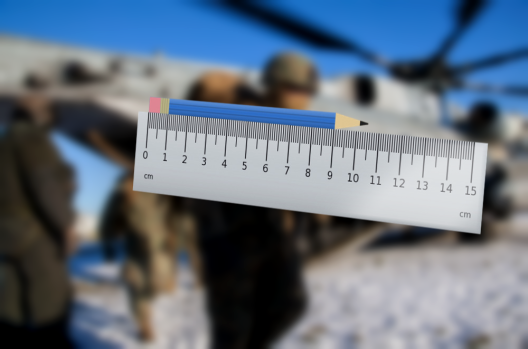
10.5 cm
